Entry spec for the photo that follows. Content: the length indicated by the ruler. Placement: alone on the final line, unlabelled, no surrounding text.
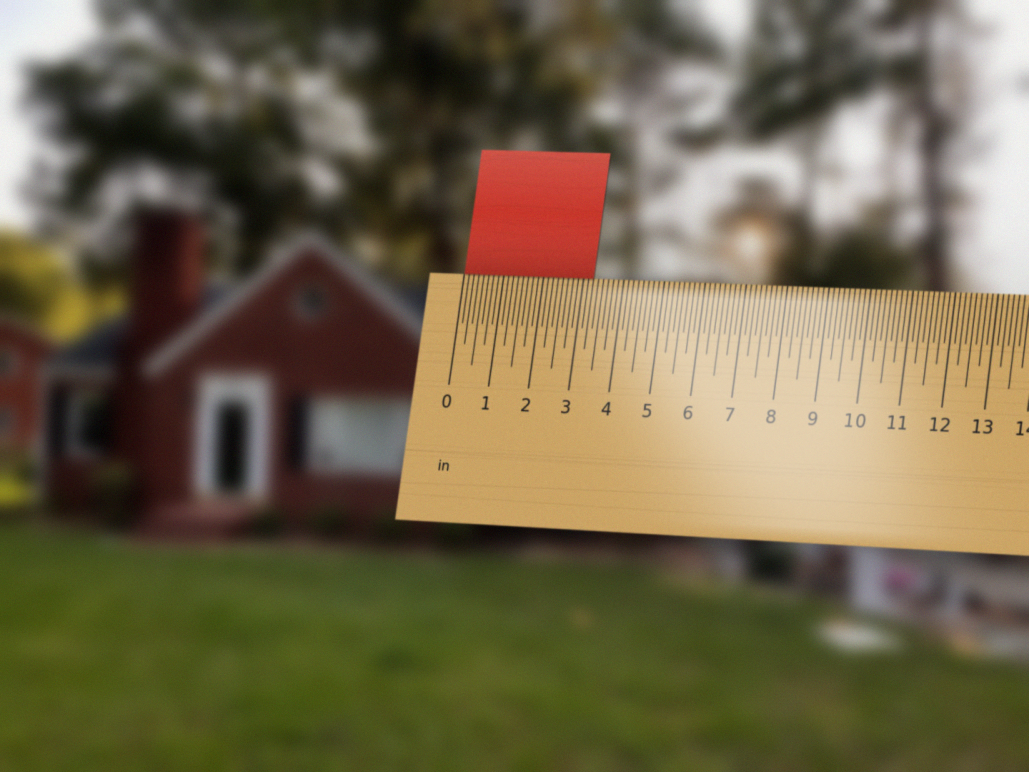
3.25 in
